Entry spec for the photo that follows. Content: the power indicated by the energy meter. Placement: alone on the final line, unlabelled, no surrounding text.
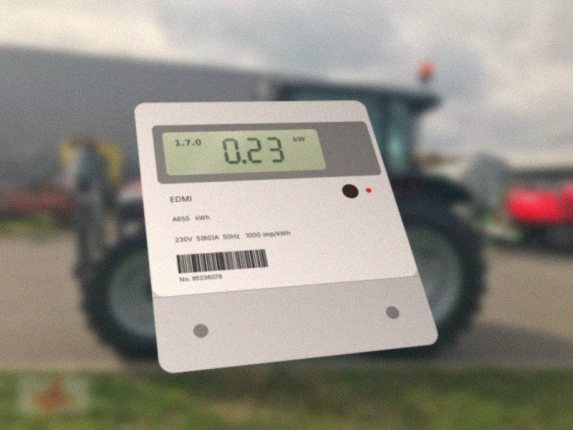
0.23 kW
